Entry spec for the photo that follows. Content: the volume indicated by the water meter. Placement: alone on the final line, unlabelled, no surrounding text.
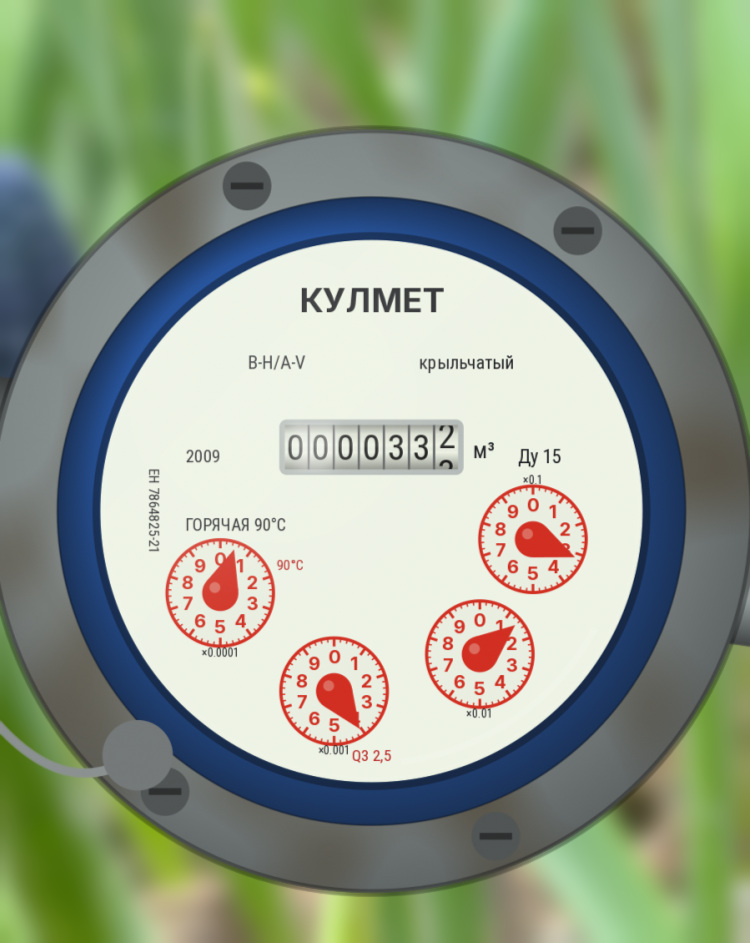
332.3140 m³
